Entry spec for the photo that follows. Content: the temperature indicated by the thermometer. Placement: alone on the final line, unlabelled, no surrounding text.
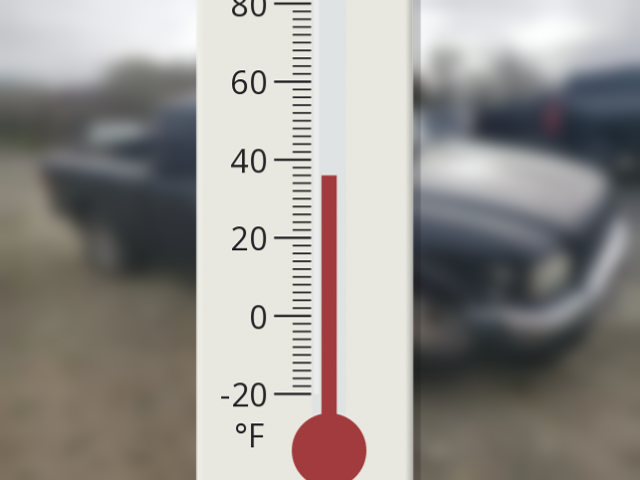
36 °F
